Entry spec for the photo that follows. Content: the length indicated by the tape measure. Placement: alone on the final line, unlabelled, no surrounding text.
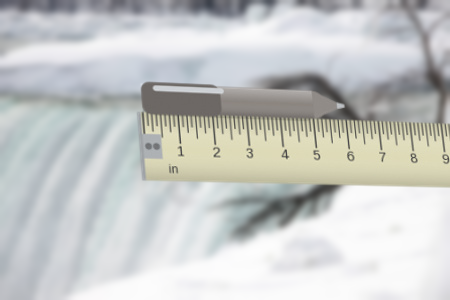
6 in
